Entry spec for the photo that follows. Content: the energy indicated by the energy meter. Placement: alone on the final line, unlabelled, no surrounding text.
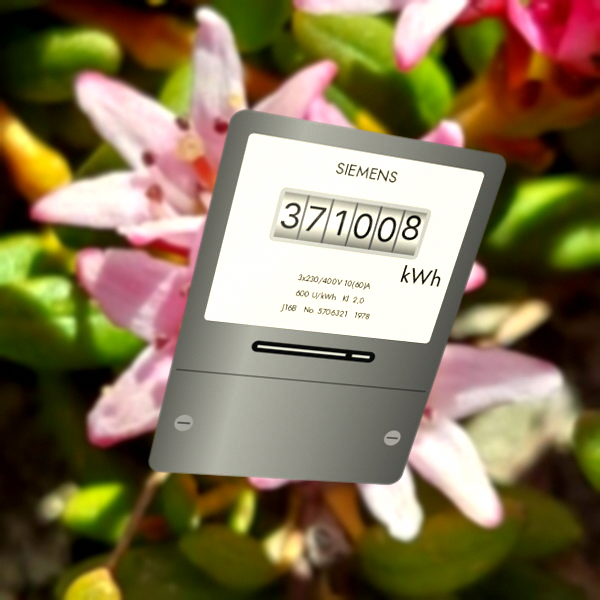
371008 kWh
